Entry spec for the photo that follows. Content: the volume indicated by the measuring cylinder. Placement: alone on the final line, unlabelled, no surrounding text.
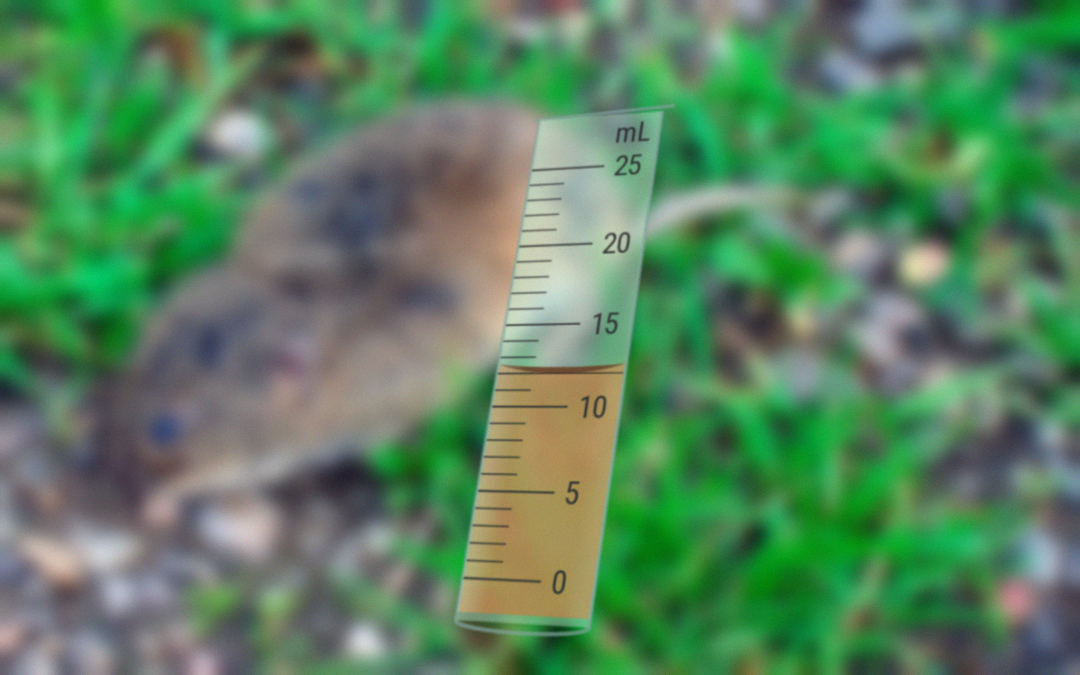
12 mL
